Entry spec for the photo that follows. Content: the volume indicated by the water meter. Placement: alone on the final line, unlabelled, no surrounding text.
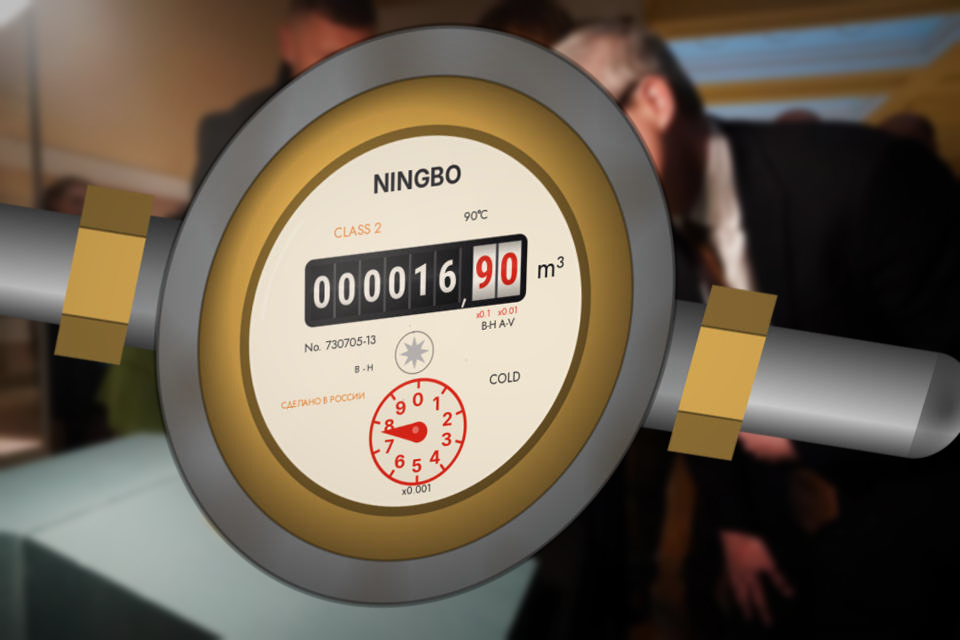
16.907 m³
